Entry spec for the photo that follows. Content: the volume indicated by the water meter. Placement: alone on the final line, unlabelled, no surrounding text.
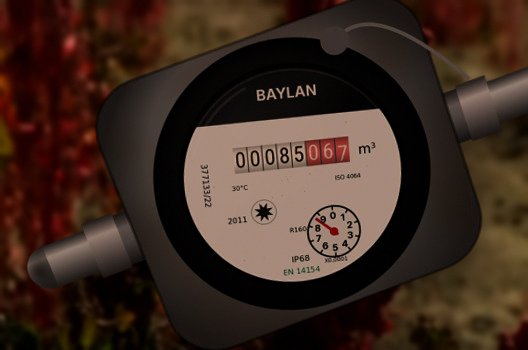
85.0668 m³
